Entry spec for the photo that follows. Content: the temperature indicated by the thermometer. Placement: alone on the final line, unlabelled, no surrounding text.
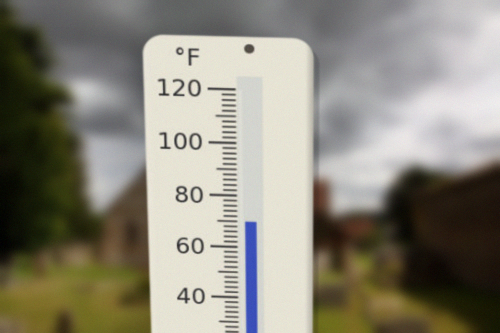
70 °F
